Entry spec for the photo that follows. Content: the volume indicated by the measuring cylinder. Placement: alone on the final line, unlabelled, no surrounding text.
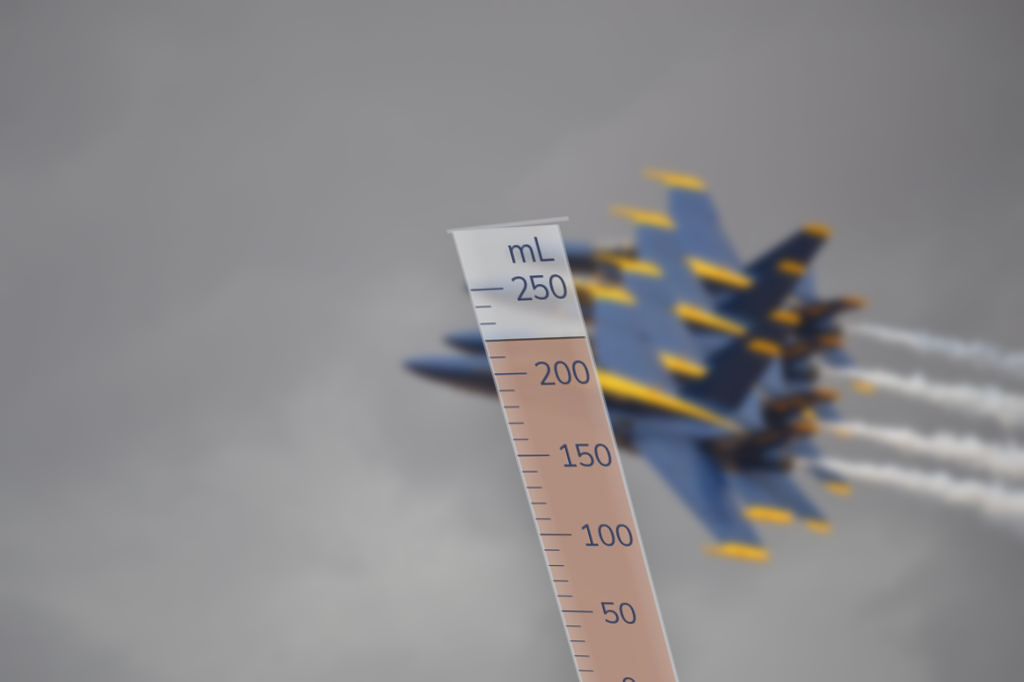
220 mL
